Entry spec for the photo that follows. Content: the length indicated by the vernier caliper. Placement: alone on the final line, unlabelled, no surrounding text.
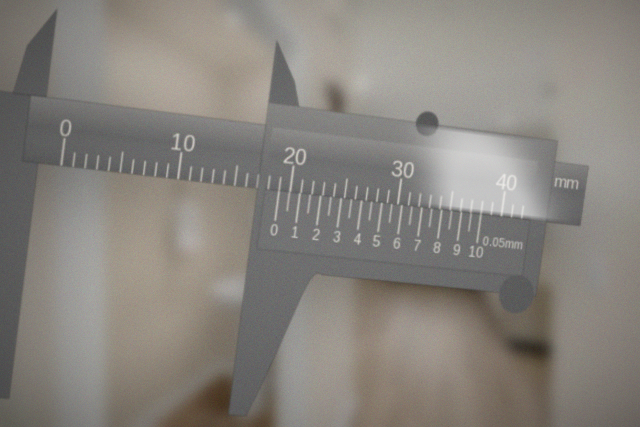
19.0 mm
